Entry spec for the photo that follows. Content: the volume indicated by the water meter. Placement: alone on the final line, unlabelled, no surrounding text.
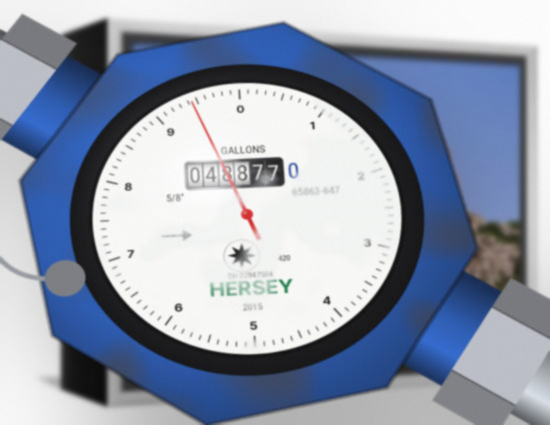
488769.4 gal
